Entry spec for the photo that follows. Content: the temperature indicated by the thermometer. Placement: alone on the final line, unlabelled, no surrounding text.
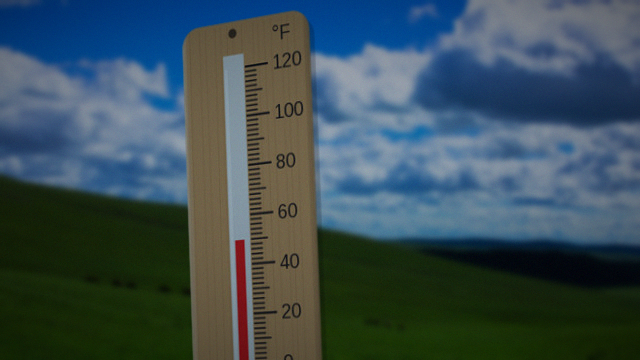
50 °F
